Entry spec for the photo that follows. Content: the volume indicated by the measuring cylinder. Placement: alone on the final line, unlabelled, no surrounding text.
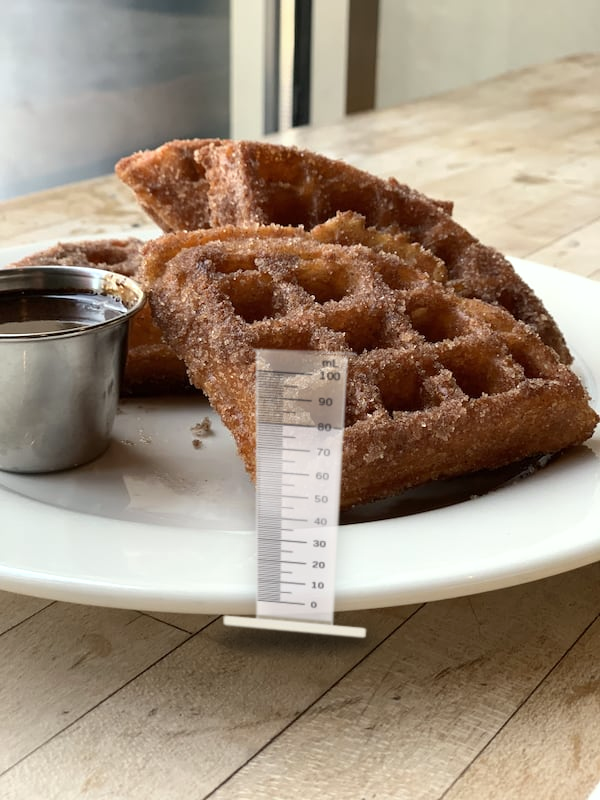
80 mL
